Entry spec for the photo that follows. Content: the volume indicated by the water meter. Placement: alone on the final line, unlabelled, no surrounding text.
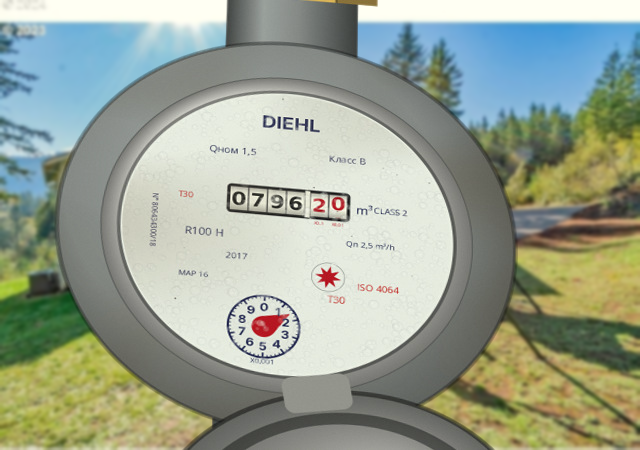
796.201 m³
